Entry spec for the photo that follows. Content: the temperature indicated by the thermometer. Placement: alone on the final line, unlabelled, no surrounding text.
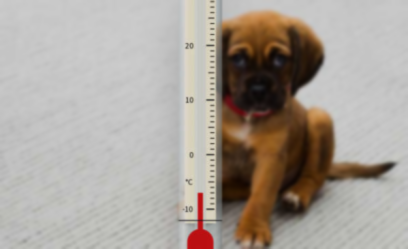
-7 °C
